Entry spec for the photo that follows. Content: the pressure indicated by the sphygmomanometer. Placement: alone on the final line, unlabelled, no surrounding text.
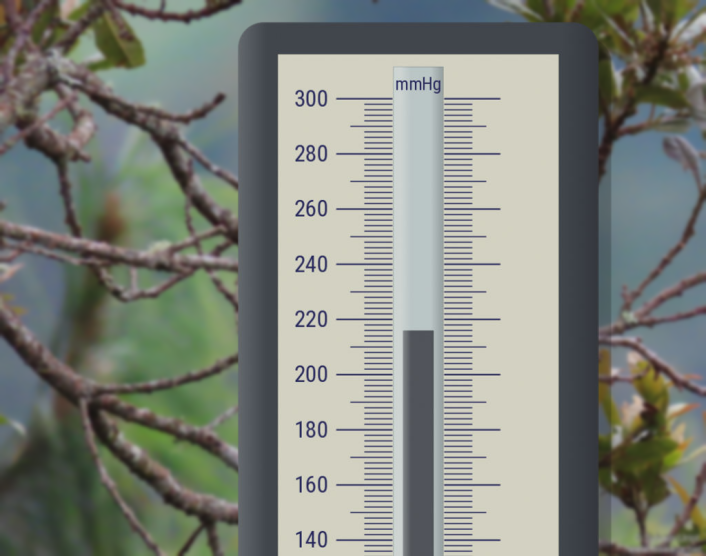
216 mmHg
